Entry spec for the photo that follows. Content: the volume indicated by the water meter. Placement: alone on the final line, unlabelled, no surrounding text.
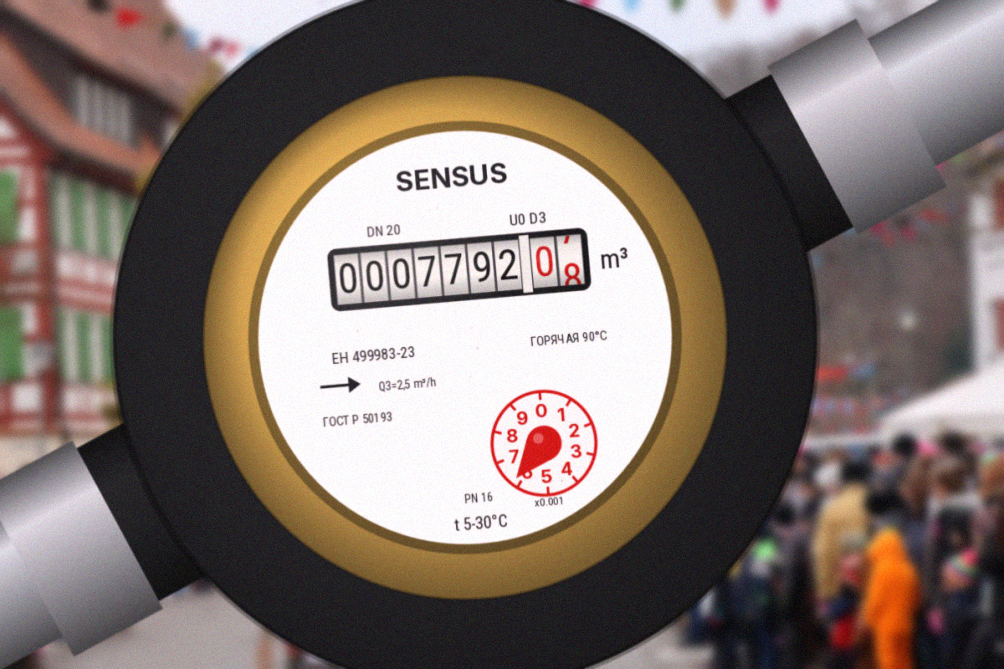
7792.076 m³
